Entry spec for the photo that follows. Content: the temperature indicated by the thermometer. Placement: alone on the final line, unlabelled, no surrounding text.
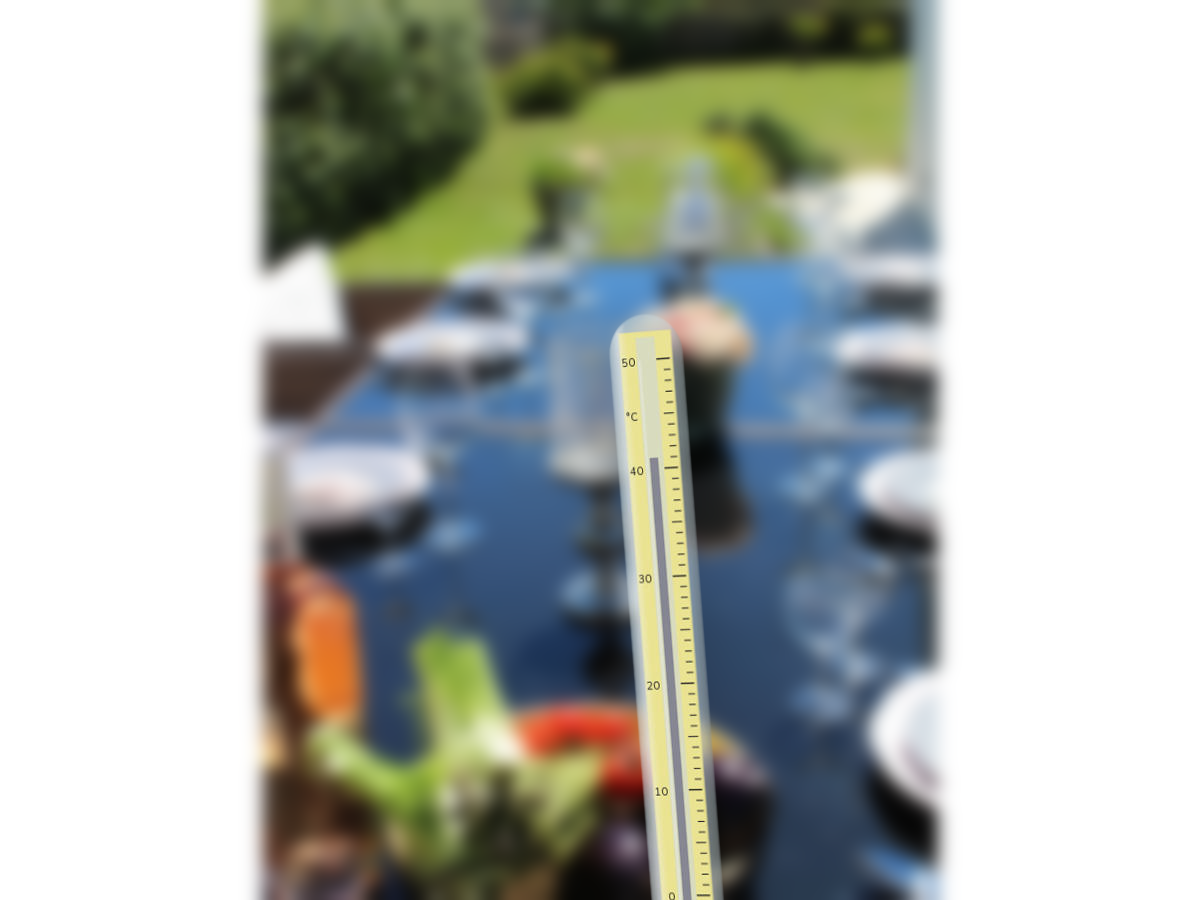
41 °C
